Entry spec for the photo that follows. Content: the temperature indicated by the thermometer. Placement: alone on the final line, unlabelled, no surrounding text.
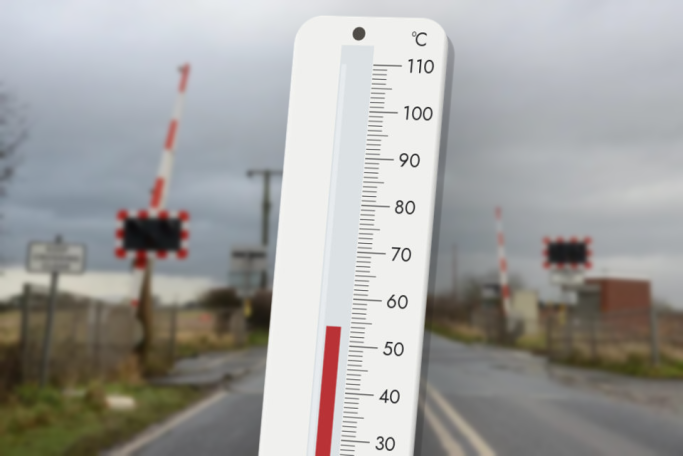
54 °C
